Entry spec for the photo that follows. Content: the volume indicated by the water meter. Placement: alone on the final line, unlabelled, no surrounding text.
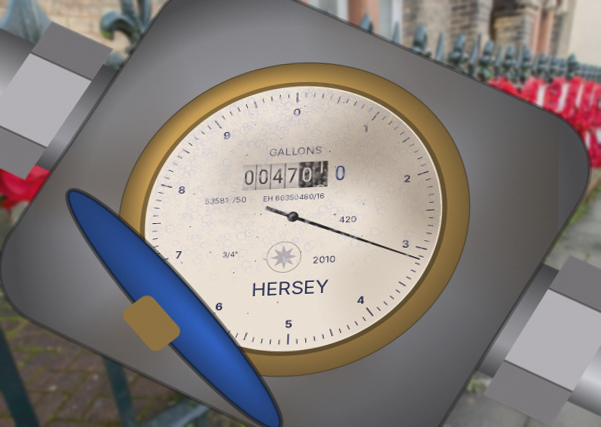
47013.1 gal
